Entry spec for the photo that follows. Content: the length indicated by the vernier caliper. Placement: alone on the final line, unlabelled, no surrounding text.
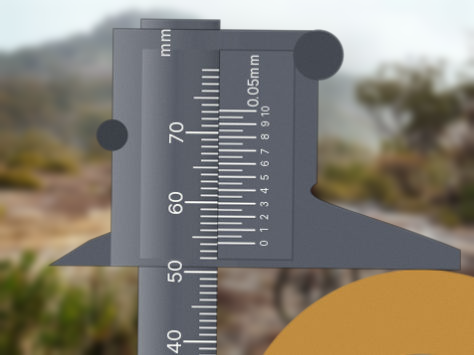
54.2 mm
